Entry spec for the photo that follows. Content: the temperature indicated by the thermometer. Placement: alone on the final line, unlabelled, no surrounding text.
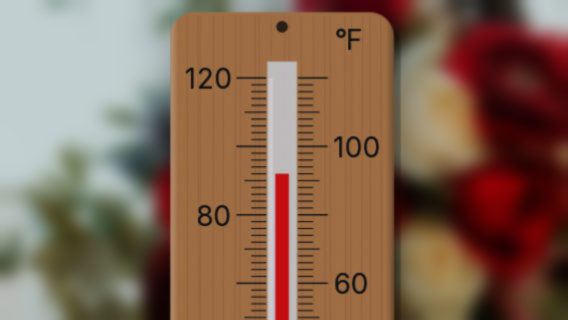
92 °F
